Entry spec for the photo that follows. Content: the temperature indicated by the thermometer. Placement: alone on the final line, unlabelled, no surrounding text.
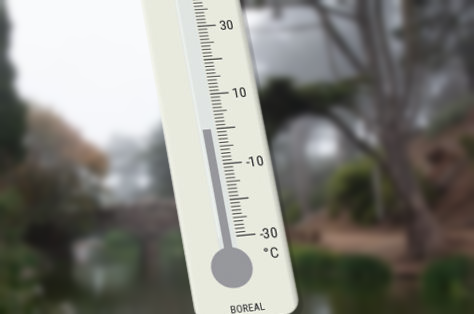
0 °C
